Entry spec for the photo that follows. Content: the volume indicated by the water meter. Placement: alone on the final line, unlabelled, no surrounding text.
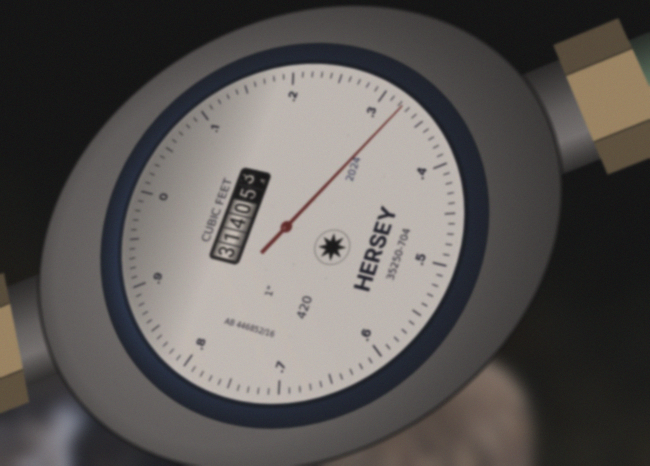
314053.32 ft³
